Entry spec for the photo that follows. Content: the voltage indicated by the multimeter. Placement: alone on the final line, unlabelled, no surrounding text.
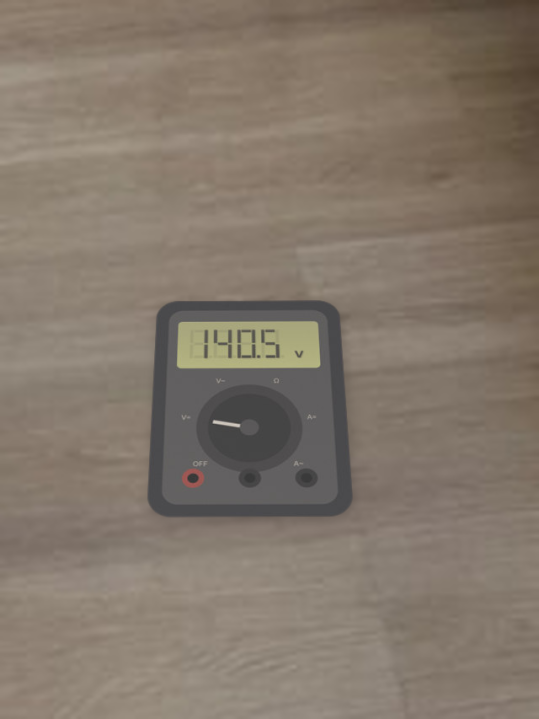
140.5 V
